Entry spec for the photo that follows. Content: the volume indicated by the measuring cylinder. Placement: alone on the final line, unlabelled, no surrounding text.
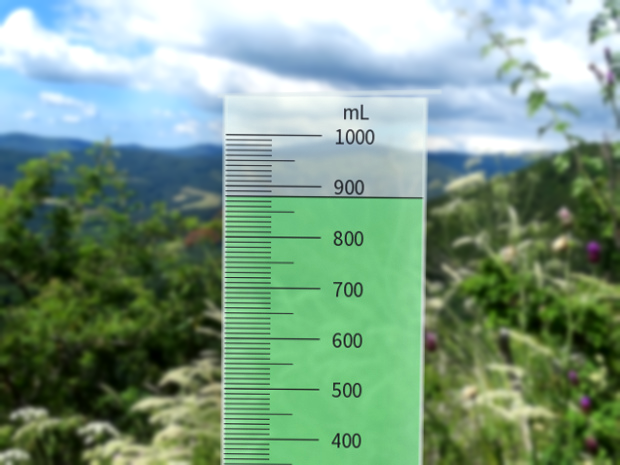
880 mL
